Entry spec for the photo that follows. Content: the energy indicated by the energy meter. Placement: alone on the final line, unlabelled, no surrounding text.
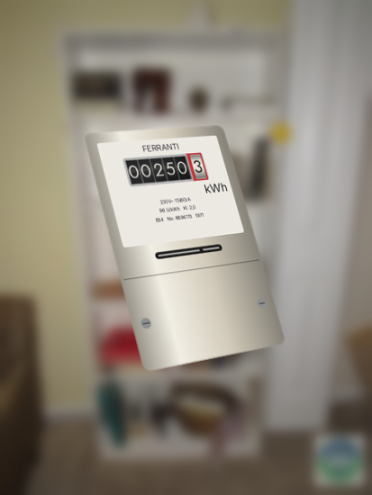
250.3 kWh
